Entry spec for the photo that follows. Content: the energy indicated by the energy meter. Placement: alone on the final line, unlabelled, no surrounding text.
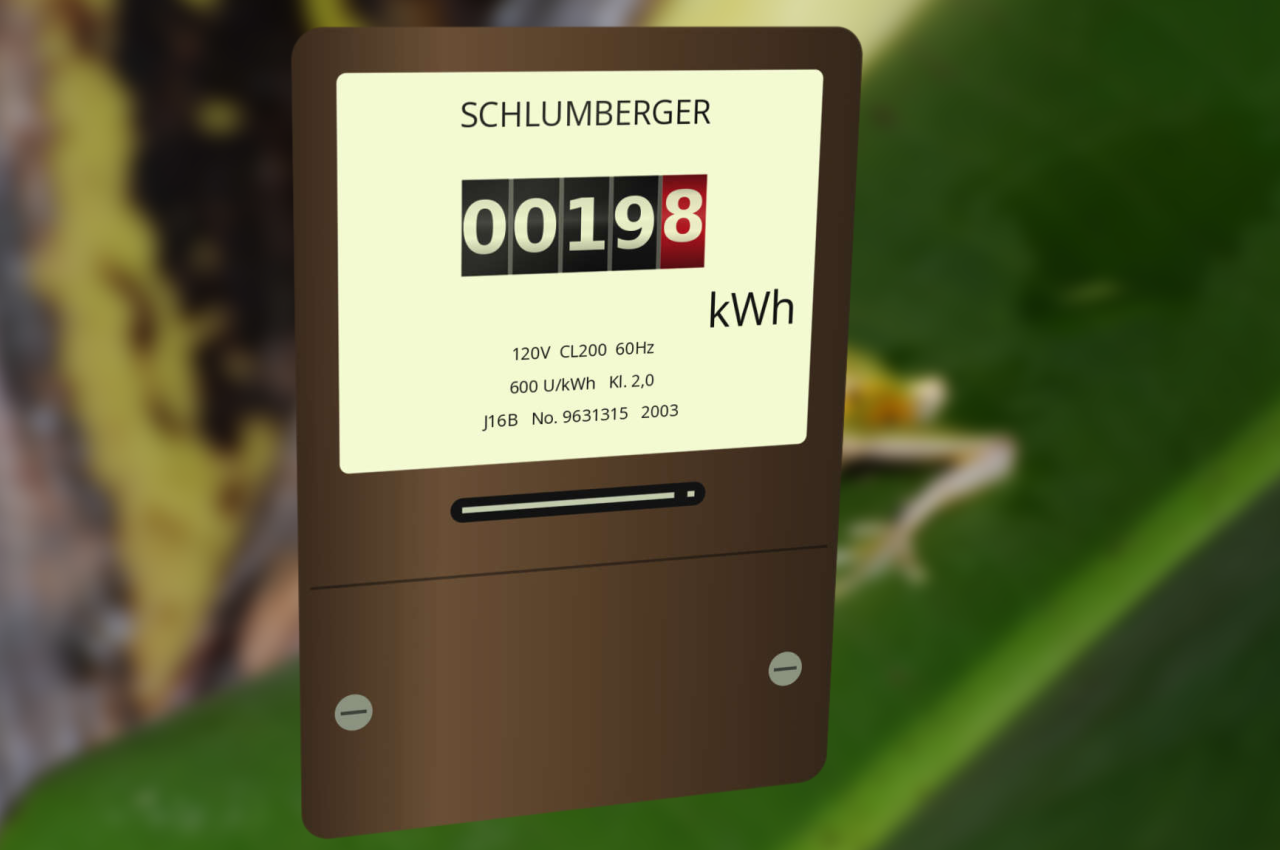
19.8 kWh
